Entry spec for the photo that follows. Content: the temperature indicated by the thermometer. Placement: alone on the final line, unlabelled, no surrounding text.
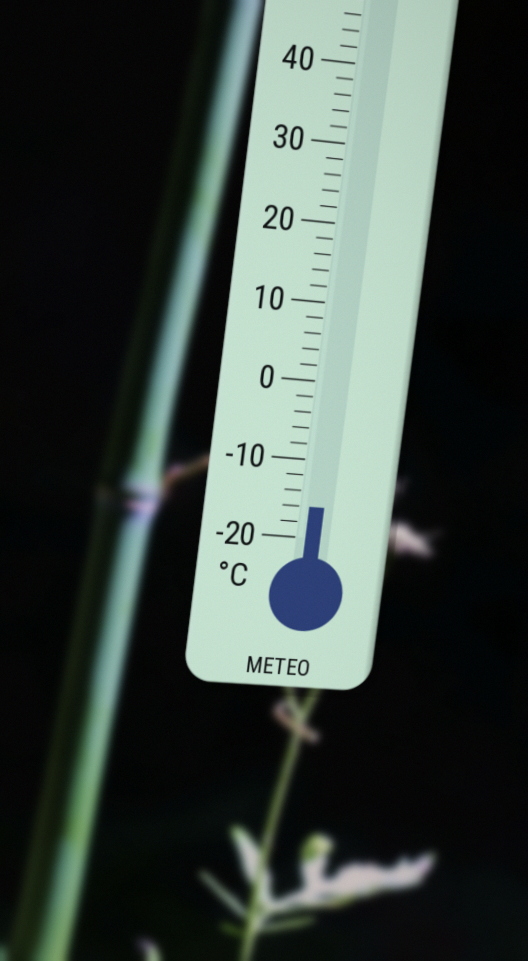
-16 °C
